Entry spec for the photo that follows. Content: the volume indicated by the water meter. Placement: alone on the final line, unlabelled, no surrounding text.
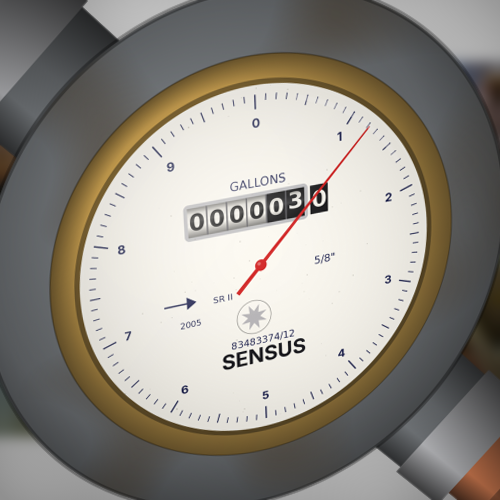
31.2 gal
